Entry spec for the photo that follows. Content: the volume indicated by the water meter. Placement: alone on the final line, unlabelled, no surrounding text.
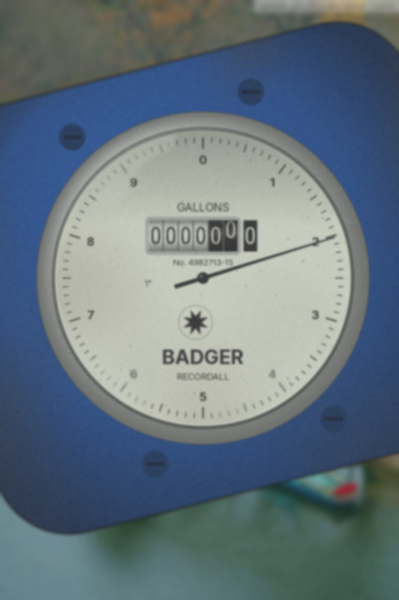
2.0 gal
